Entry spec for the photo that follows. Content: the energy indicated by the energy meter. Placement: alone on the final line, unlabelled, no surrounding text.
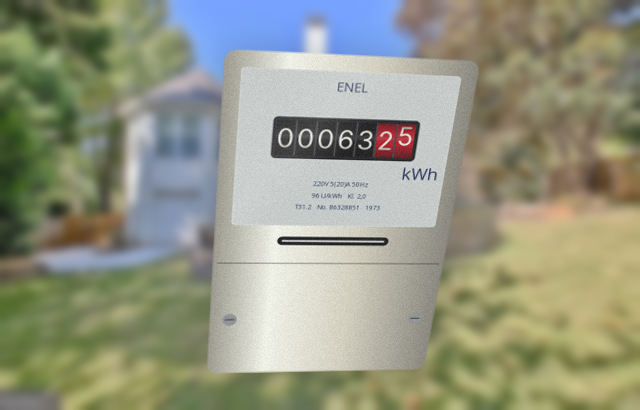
63.25 kWh
